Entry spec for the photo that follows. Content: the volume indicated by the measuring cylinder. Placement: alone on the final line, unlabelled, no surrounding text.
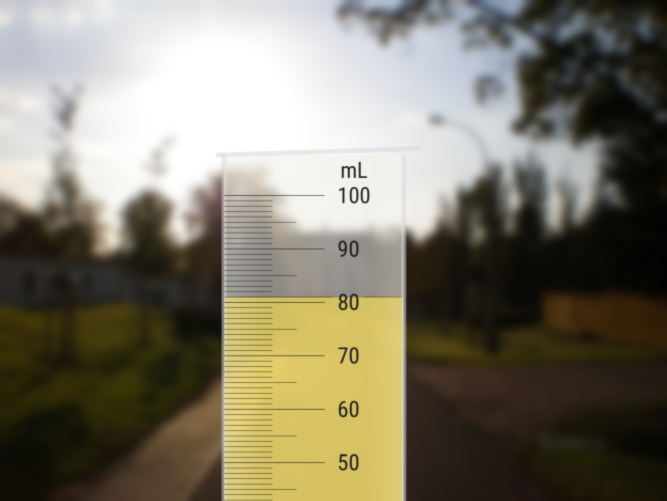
81 mL
